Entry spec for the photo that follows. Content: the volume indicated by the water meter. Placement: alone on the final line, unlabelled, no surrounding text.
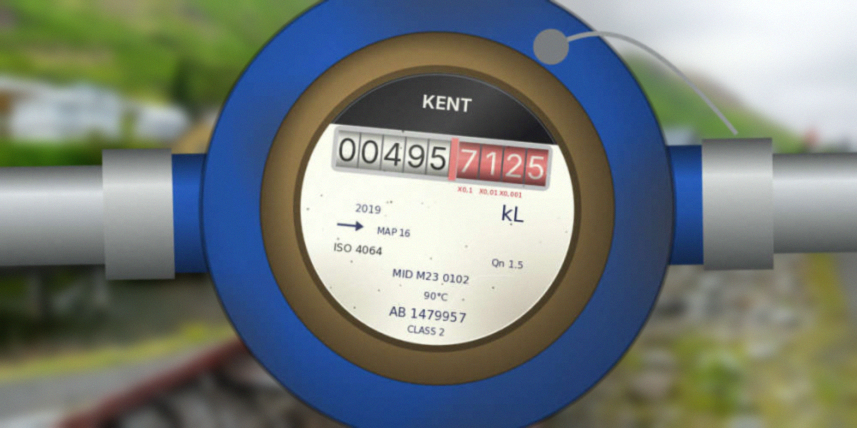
495.7125 kL
